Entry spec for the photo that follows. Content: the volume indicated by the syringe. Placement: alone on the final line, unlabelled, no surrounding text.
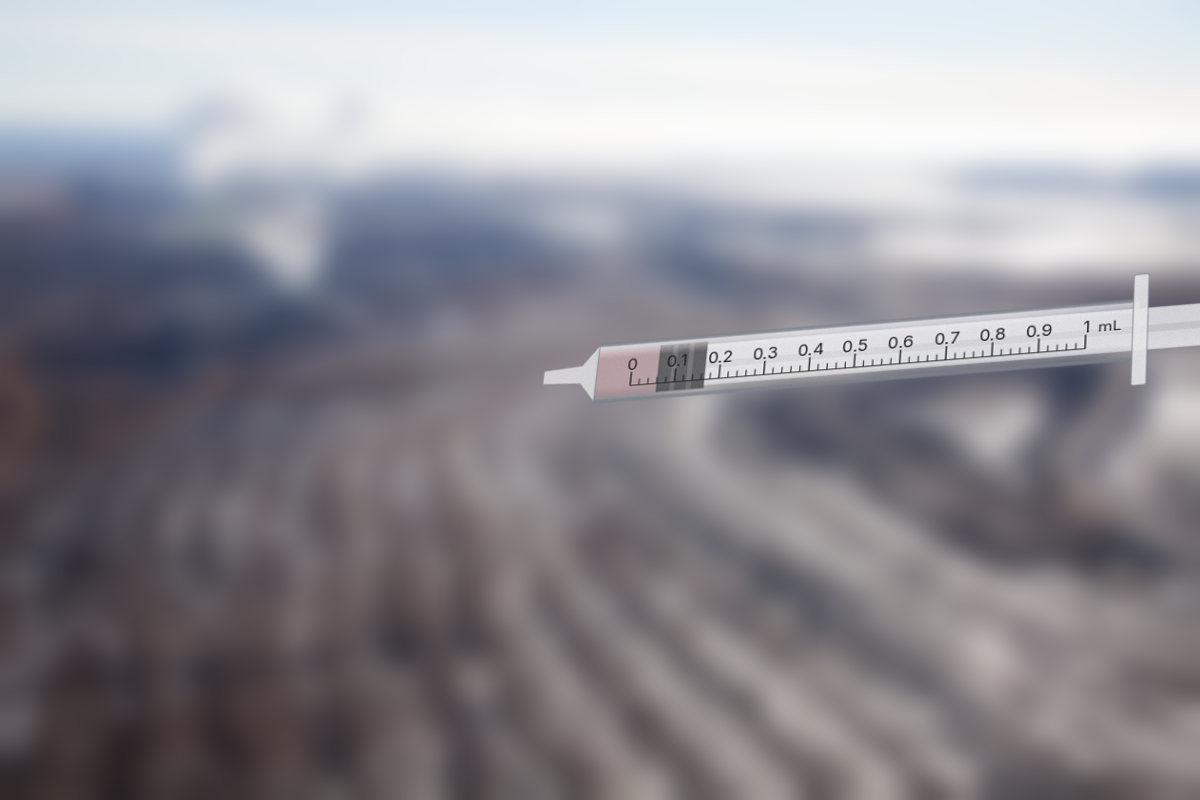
0.06 mL
